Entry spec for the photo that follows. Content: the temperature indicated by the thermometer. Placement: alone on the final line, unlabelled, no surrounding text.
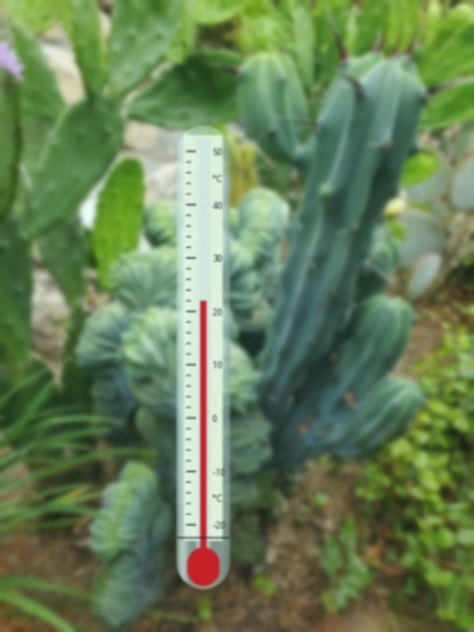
22 °C
